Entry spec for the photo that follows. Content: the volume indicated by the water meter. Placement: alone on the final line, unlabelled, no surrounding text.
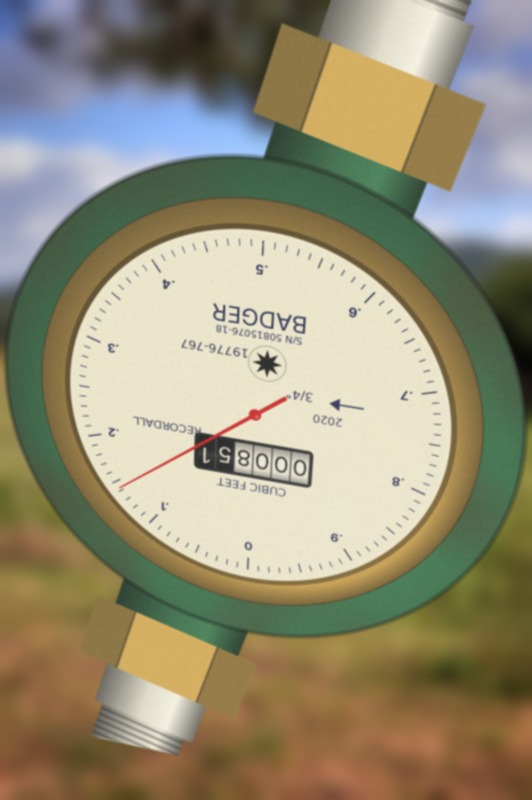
851.14 ft³
